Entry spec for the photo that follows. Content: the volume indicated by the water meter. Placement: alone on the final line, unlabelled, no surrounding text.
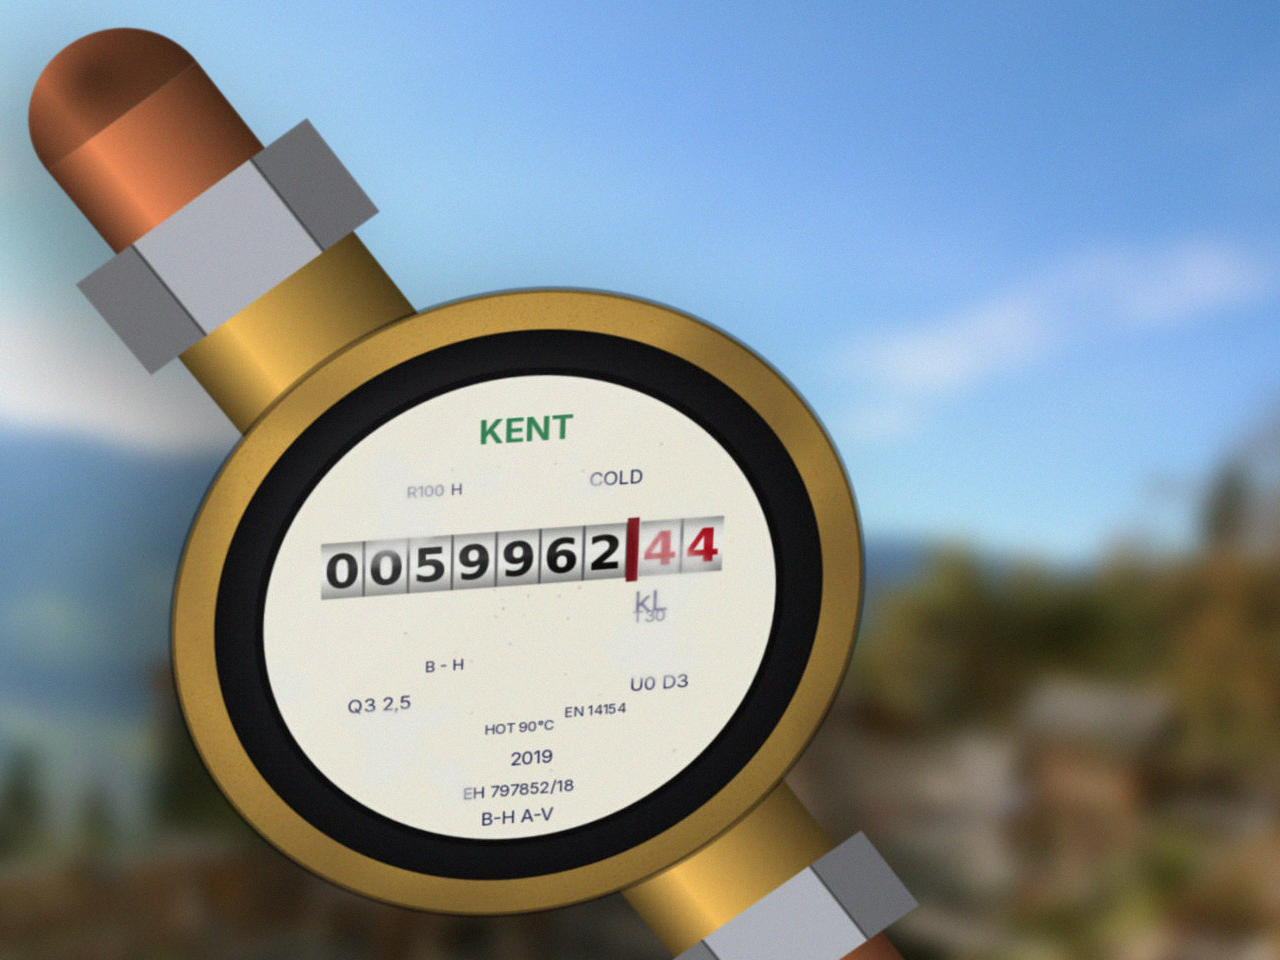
59962.44 kL
